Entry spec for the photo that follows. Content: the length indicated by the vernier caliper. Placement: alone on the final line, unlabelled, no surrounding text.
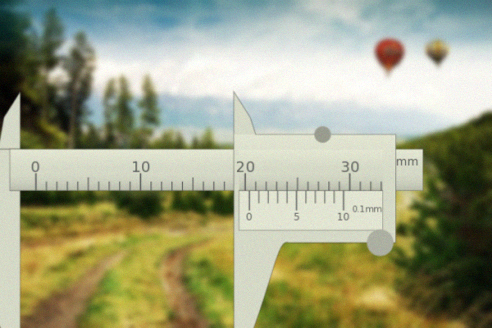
20.4 mm
